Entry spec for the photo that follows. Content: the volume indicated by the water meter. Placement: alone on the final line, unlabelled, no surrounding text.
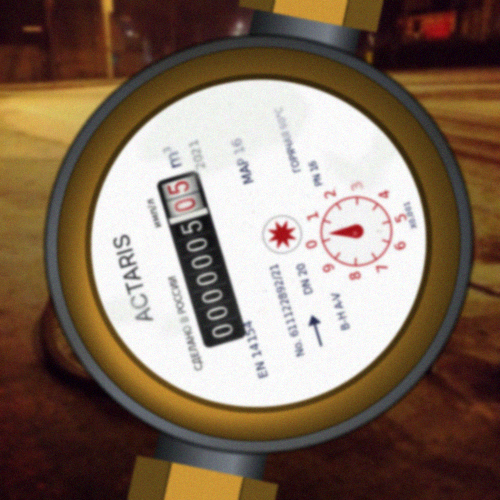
5.050 m³
